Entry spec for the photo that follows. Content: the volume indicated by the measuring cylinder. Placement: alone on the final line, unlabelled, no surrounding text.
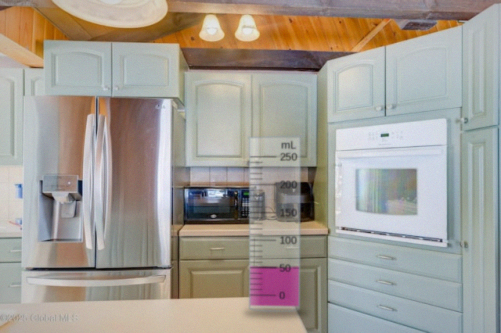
50 mL
